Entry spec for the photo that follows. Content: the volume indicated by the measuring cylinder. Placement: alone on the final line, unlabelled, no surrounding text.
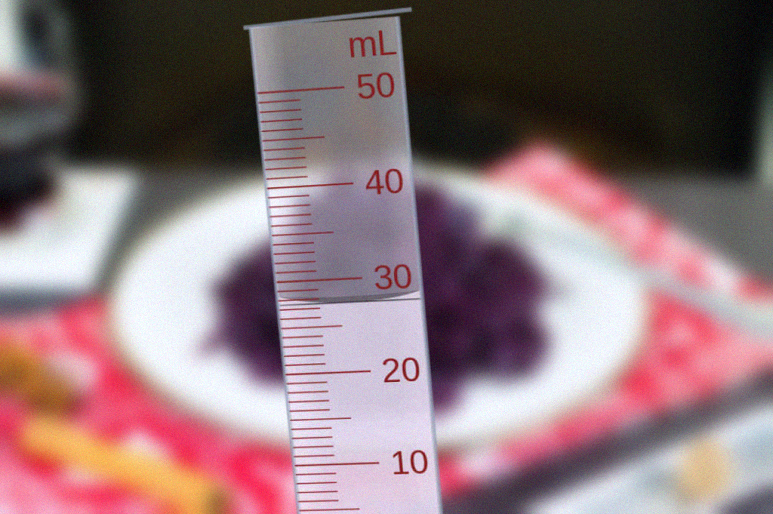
27.5 mL
